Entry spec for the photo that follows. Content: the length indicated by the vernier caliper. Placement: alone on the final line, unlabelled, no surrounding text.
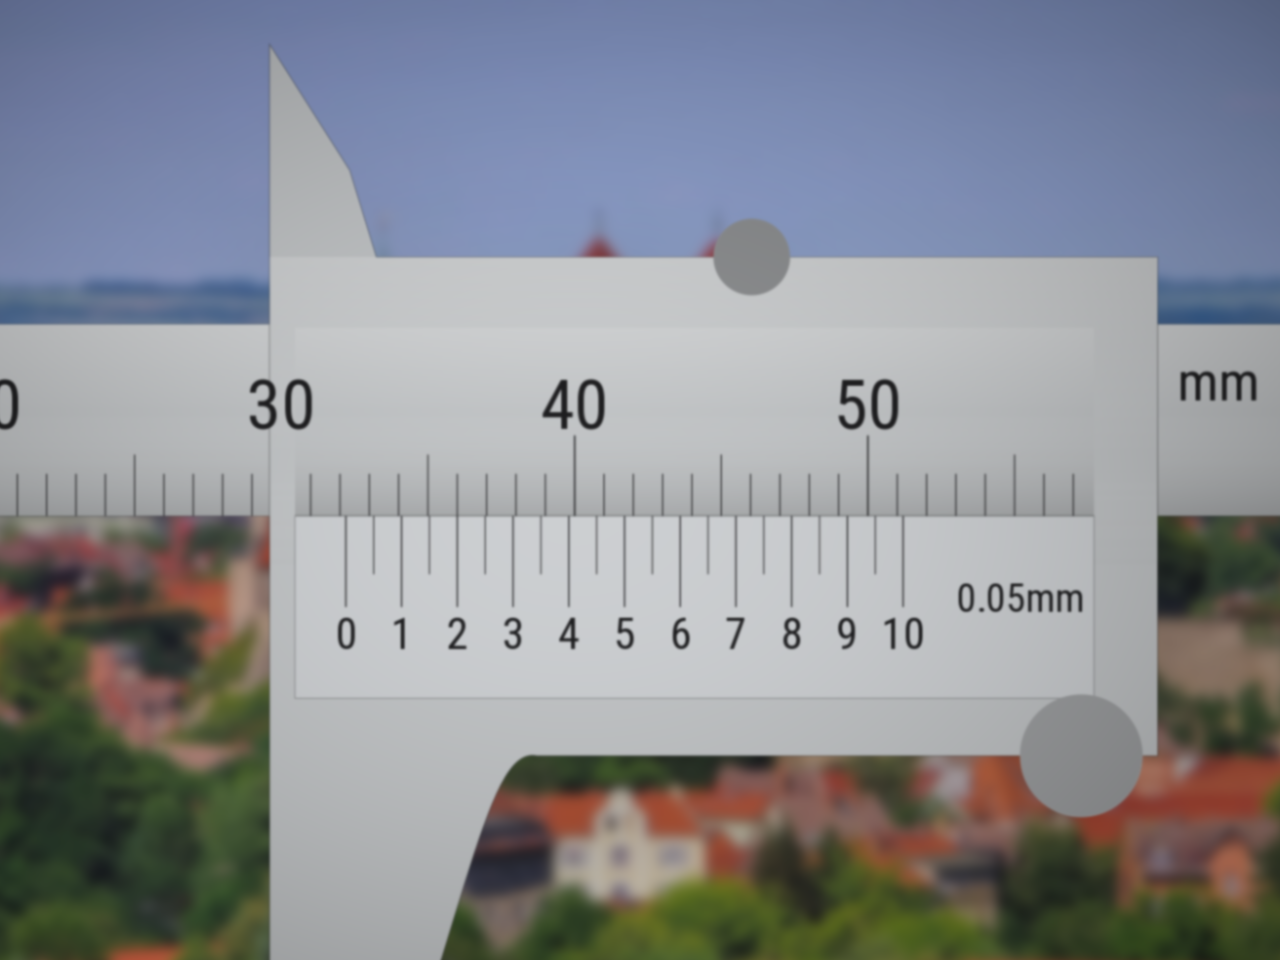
32.2 mm
